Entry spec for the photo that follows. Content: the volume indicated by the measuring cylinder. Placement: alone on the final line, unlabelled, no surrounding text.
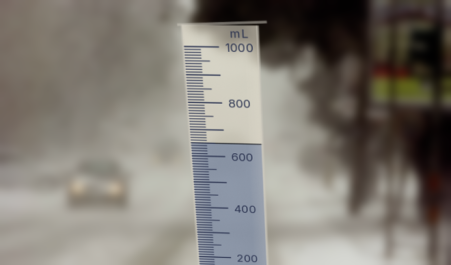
650 mL
